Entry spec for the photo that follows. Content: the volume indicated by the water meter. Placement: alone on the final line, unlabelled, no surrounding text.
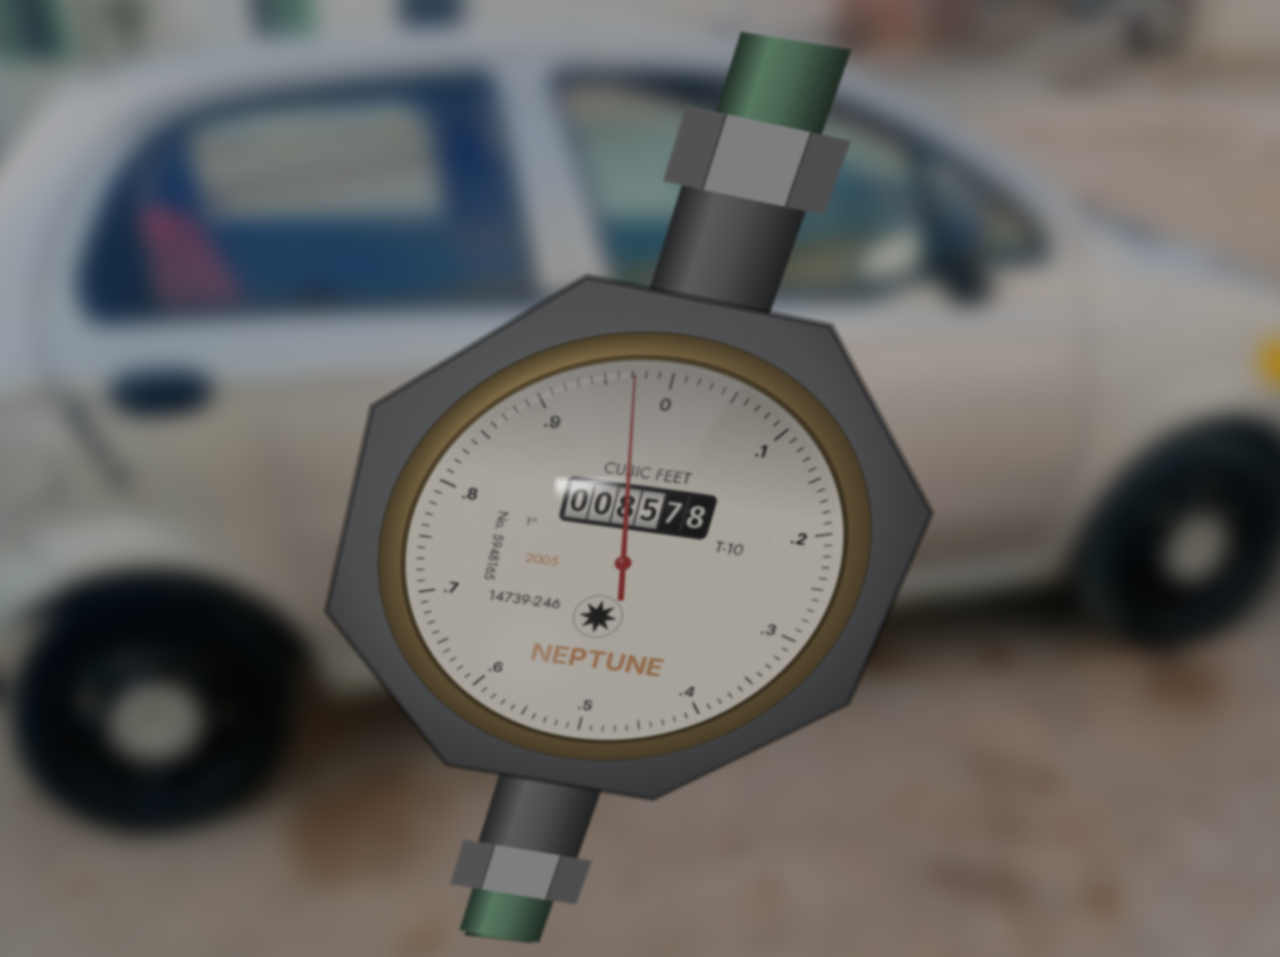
8577.97 ft³
